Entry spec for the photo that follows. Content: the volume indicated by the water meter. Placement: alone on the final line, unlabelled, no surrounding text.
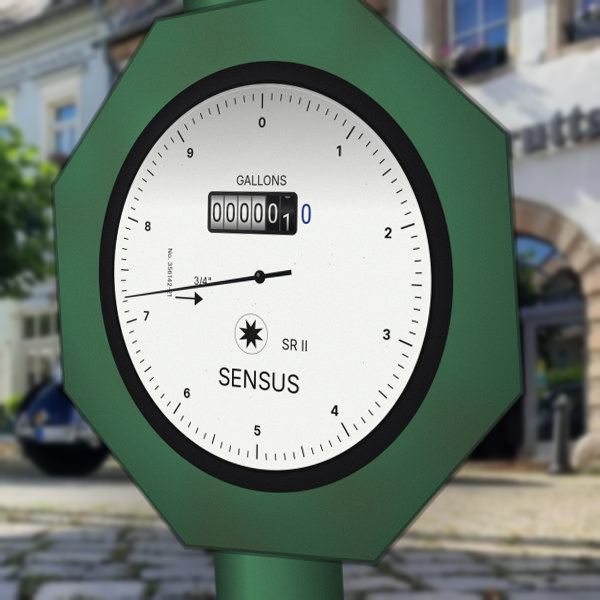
7.2 gal
